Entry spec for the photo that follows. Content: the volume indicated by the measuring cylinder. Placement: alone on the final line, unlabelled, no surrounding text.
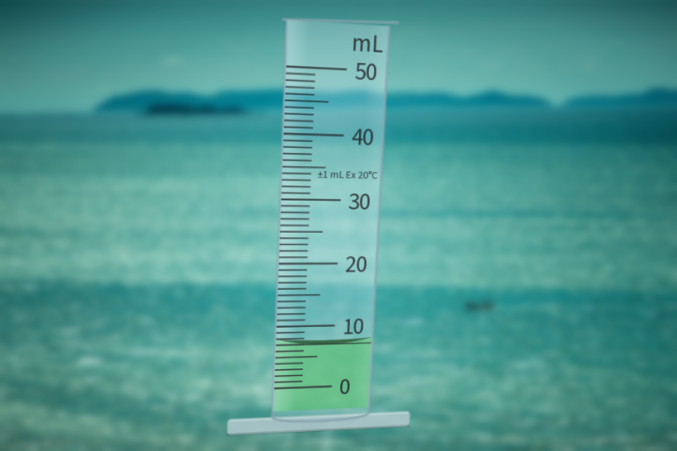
7 mL
